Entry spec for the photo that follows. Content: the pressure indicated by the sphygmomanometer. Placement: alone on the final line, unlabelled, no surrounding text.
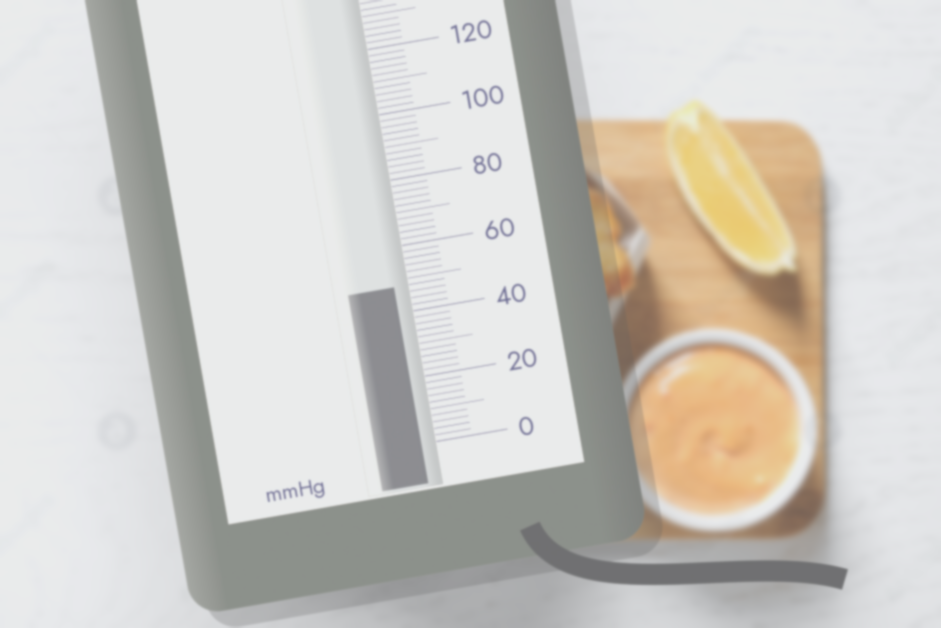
48 mmHg
